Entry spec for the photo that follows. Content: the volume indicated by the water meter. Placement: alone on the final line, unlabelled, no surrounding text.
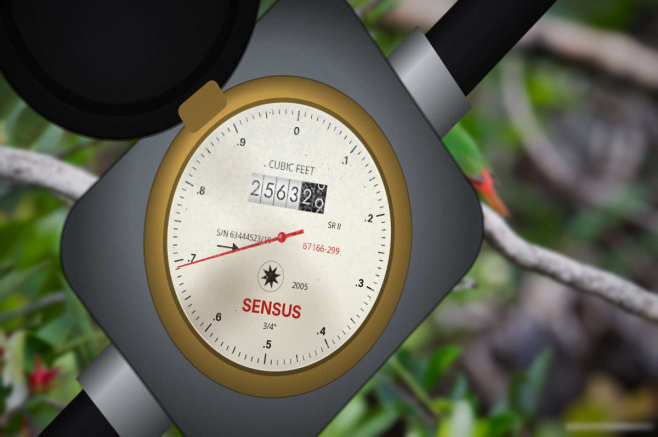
256328.69 ft³
